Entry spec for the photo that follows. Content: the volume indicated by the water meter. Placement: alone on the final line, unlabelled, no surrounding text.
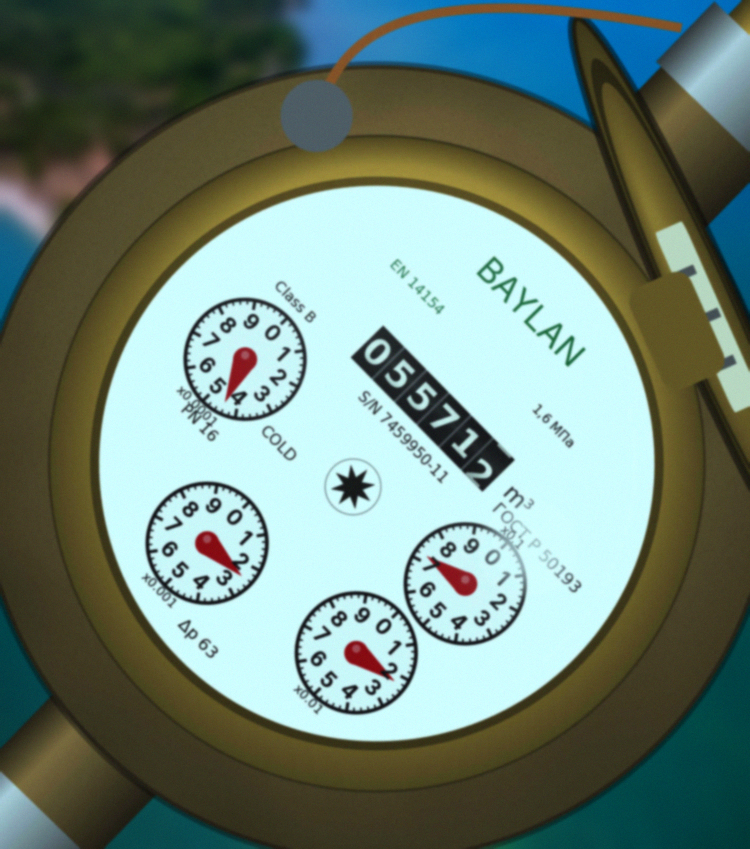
55711.7224 m³
